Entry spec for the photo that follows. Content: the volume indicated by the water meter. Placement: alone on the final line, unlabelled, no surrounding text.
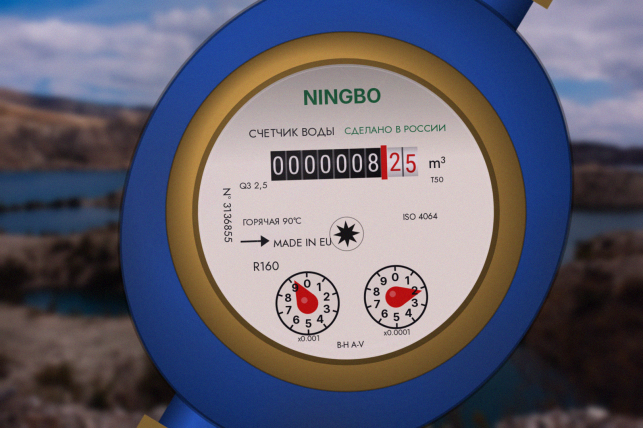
8.2492 m³
